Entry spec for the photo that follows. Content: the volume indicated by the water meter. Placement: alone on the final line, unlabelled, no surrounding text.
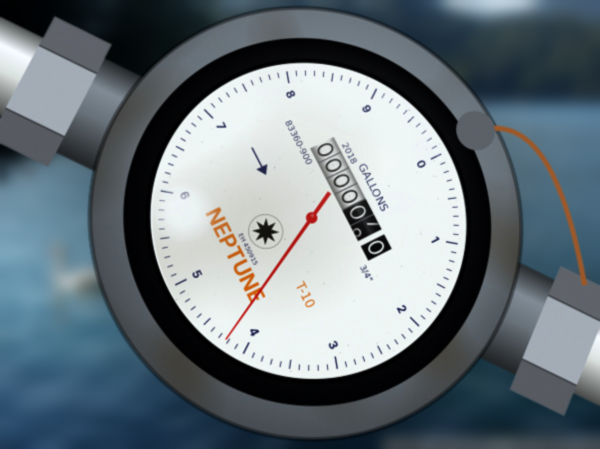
74.2 gal
